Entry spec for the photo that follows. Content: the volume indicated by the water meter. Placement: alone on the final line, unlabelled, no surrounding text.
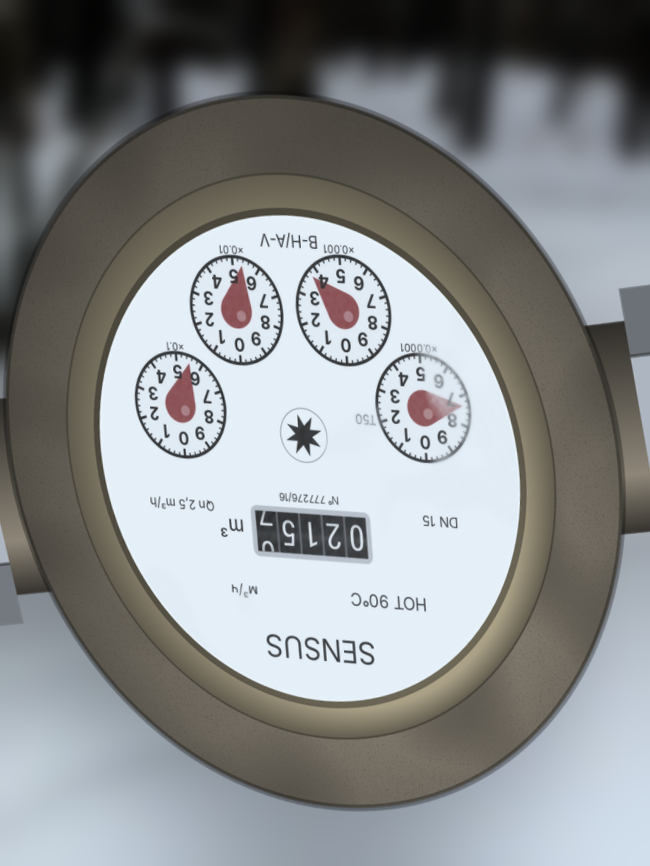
2156.5537 m³
